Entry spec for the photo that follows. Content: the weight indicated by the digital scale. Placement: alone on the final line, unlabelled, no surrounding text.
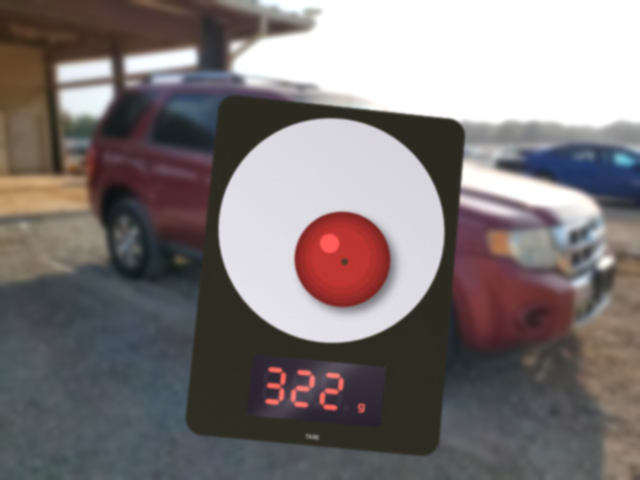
322 g
